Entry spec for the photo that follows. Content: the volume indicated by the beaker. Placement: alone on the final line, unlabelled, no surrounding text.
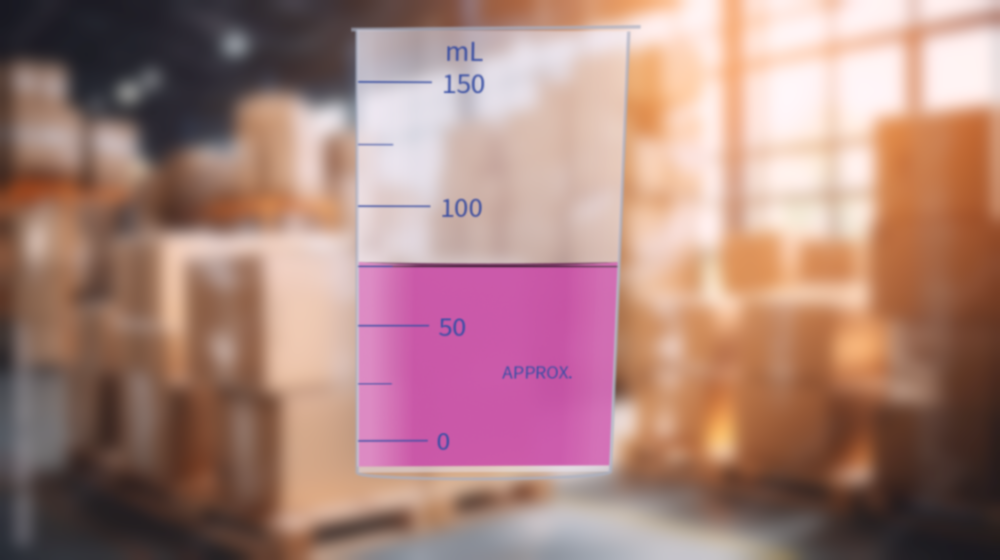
75 mL
